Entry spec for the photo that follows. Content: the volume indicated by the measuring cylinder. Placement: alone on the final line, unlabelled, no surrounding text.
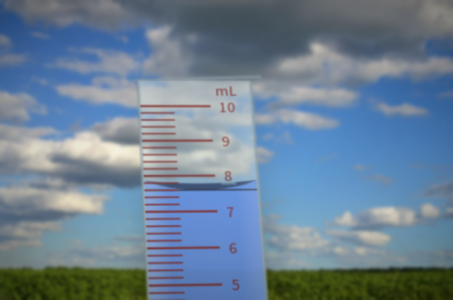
7.6 mL
